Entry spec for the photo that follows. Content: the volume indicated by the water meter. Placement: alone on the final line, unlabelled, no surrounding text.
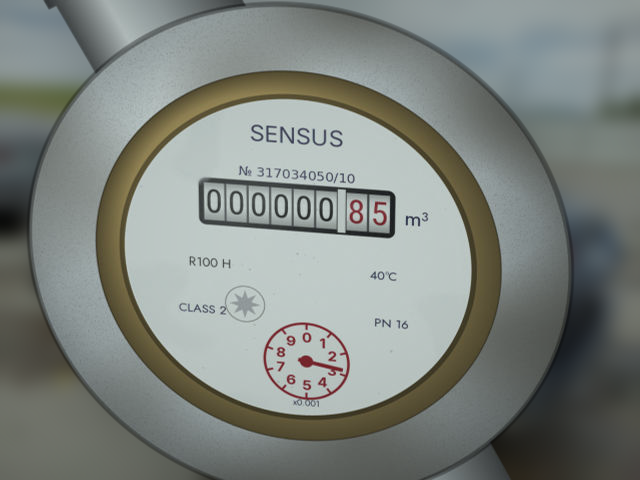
0.852 m³
